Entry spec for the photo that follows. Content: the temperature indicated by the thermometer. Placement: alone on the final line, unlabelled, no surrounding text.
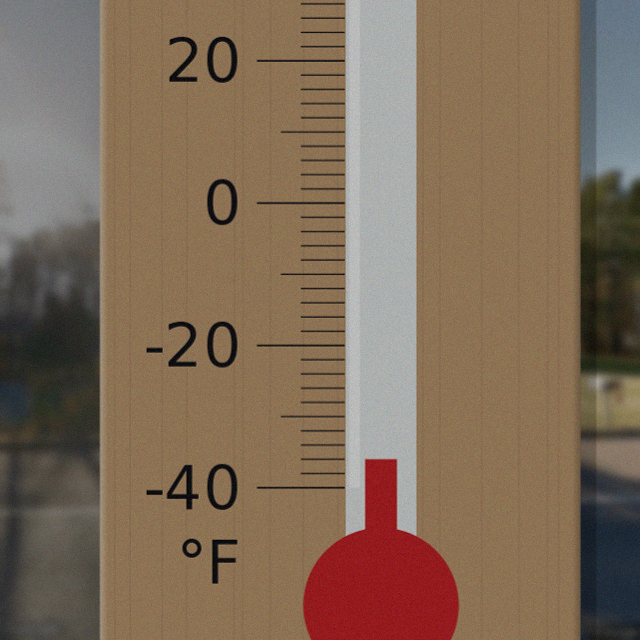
-36 °F
